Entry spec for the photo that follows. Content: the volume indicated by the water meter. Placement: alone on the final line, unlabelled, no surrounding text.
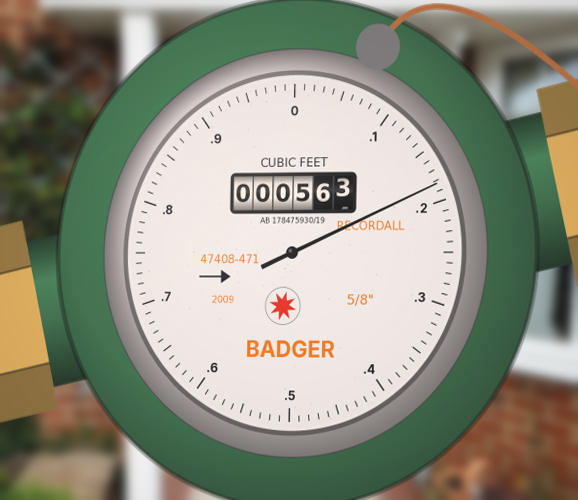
563.18 ft³
